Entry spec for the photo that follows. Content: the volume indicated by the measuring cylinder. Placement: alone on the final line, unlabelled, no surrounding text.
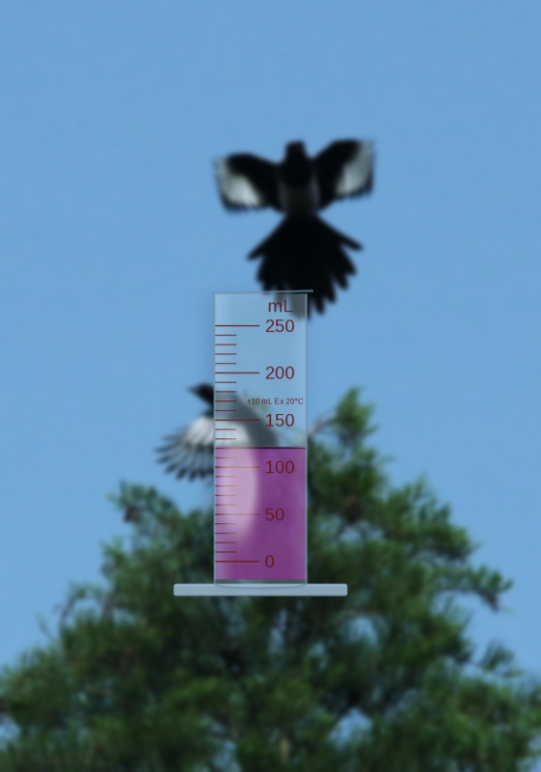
120 mL
